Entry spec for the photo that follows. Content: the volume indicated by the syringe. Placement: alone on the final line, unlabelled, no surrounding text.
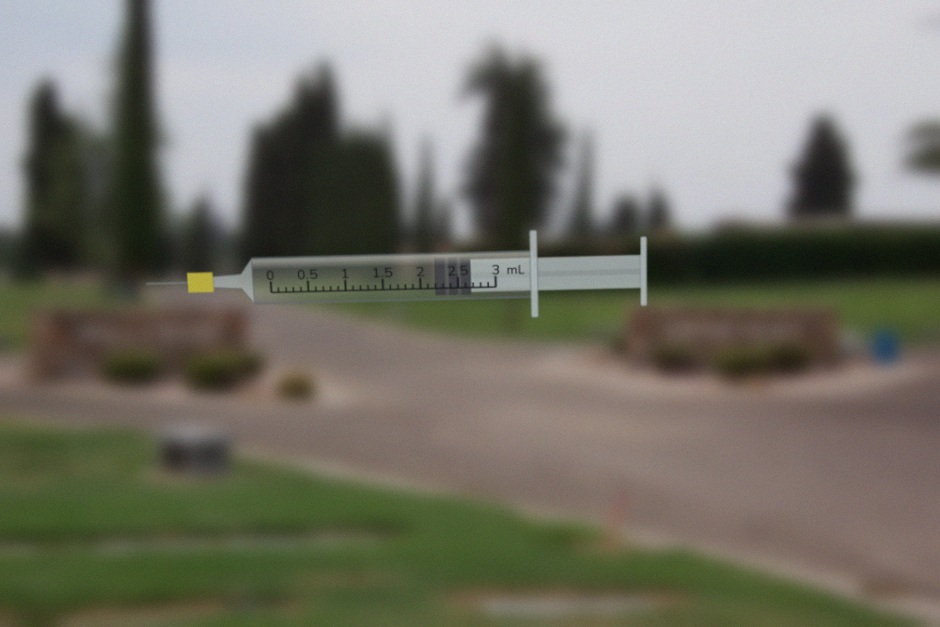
2.2 mL
